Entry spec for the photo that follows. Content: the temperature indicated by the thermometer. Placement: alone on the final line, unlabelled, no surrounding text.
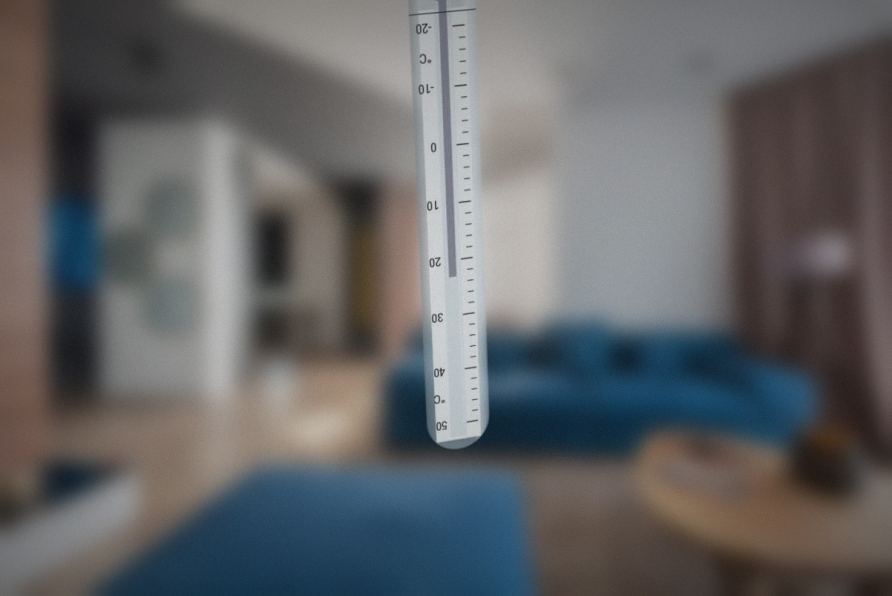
23 °C
